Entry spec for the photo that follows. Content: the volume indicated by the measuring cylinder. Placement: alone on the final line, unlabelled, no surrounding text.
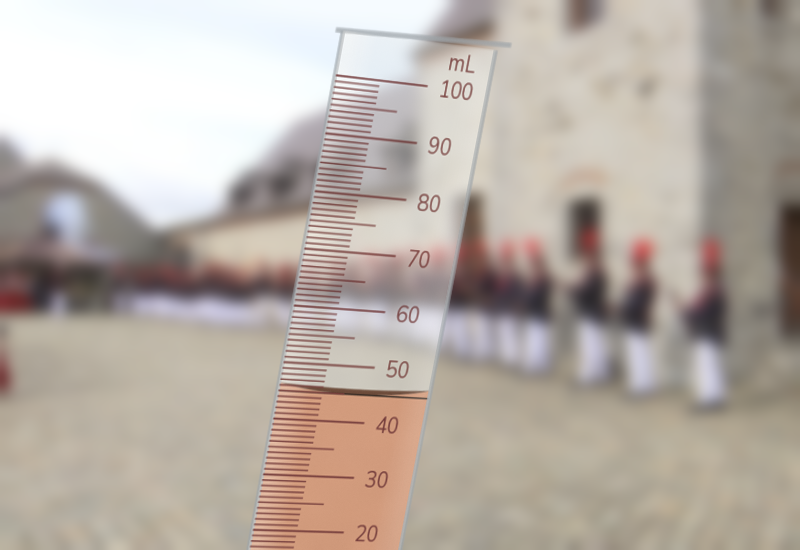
45 mL
